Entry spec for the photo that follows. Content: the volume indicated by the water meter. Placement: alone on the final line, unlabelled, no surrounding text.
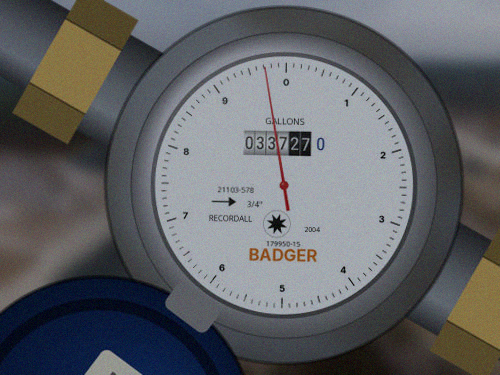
337269.7 gal
